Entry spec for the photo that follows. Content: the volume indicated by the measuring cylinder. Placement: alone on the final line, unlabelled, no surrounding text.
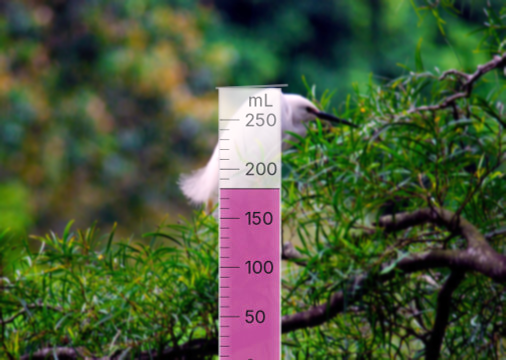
180 mL
